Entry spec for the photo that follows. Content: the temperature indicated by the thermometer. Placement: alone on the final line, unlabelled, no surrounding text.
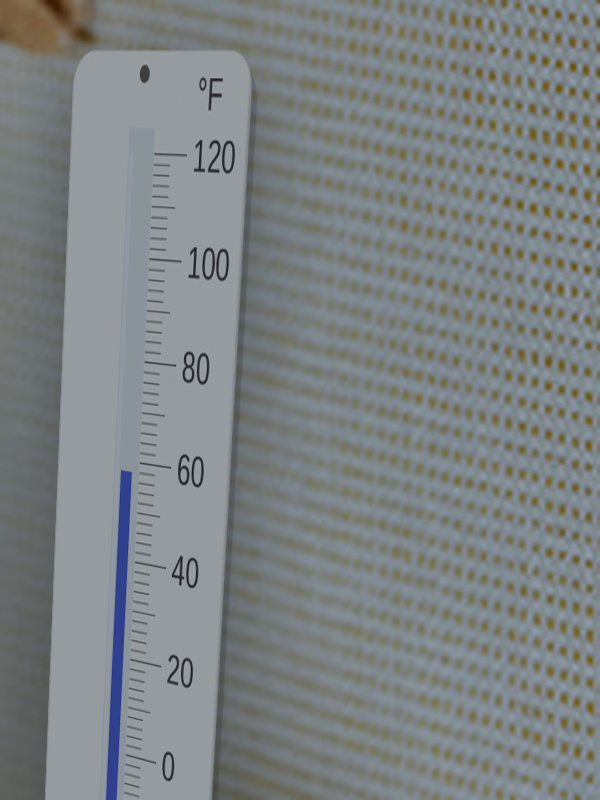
58 °F
